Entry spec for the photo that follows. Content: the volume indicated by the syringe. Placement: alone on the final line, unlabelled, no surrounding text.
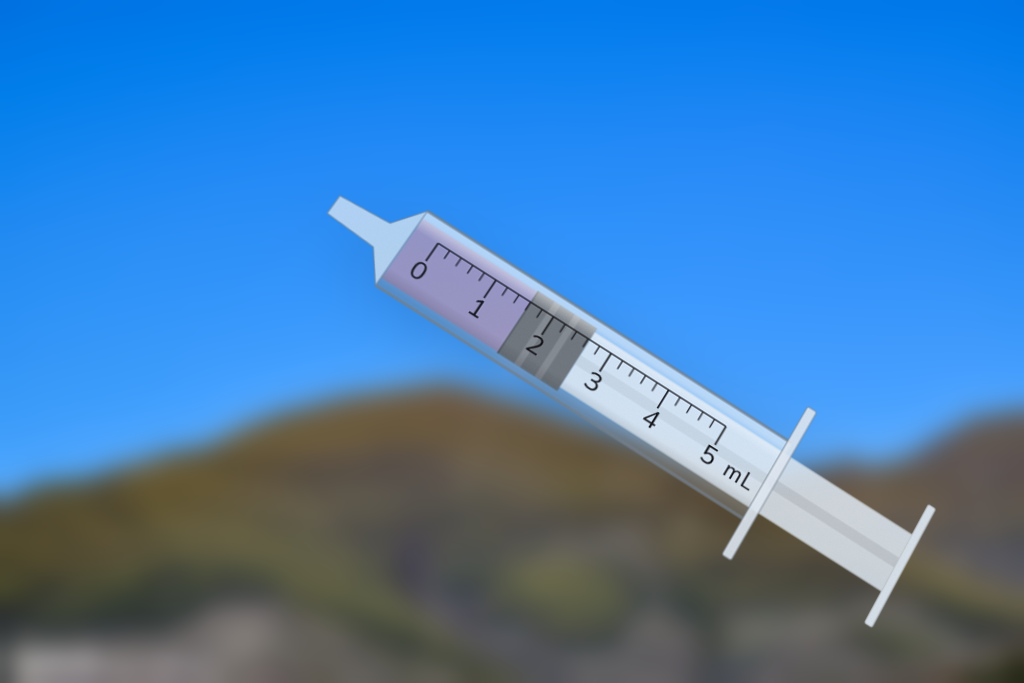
1.6 mL
